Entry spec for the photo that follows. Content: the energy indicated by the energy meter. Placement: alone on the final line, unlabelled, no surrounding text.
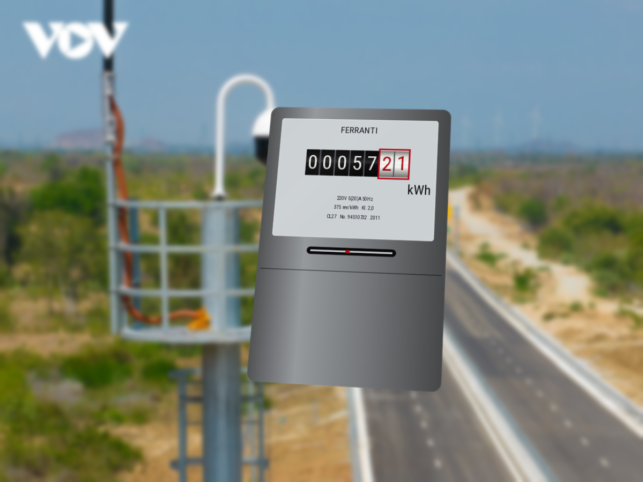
57.21 kWh
